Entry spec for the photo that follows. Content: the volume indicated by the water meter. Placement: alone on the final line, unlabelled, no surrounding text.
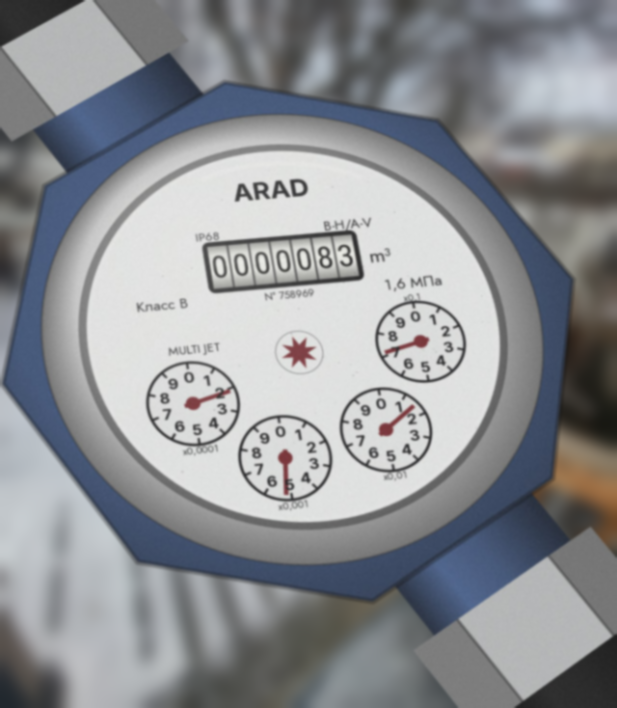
83.7152 m³
